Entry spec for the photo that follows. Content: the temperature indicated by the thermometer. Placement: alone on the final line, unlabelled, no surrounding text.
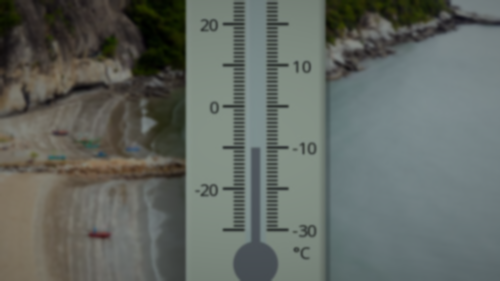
-10 °C
